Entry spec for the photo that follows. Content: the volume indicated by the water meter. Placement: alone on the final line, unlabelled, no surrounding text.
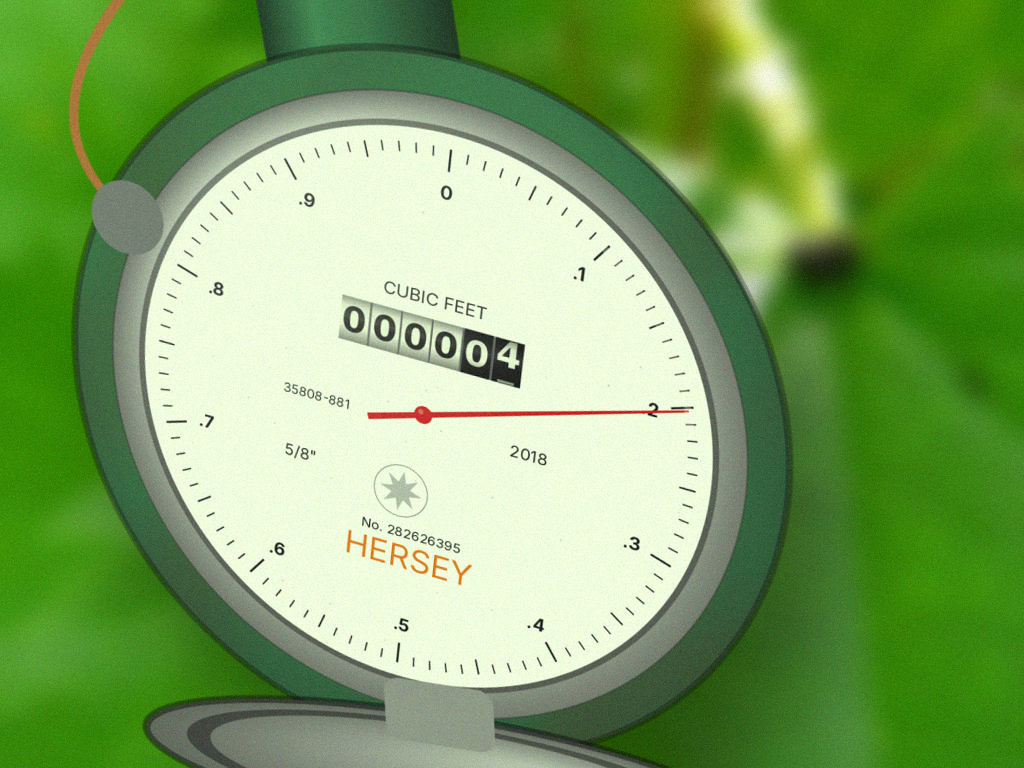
4.20 ft³
